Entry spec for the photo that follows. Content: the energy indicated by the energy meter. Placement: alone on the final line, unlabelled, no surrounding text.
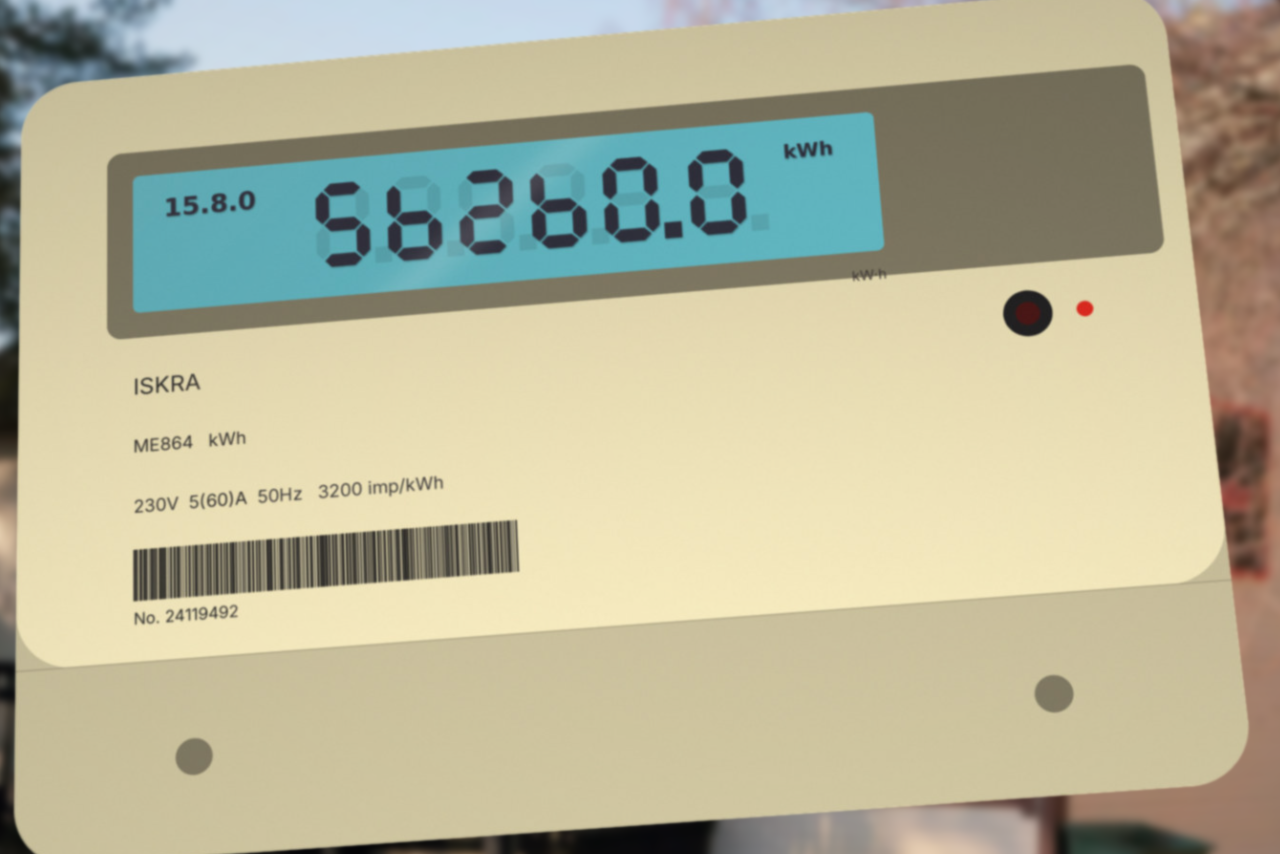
56260.0 kWh
